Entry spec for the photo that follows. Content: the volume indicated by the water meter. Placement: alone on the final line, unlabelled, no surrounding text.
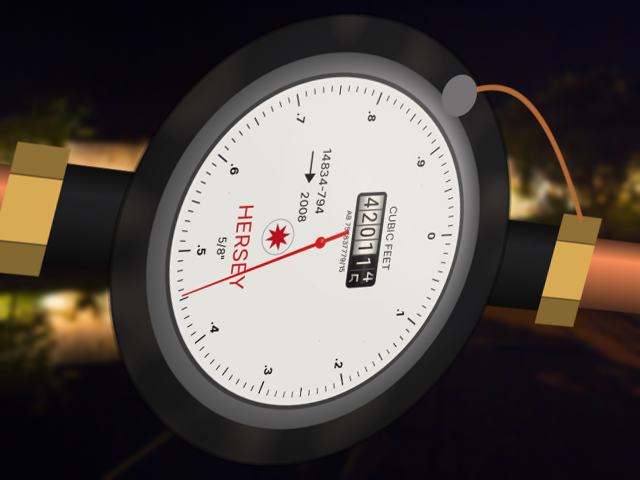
420114.45 ft³
